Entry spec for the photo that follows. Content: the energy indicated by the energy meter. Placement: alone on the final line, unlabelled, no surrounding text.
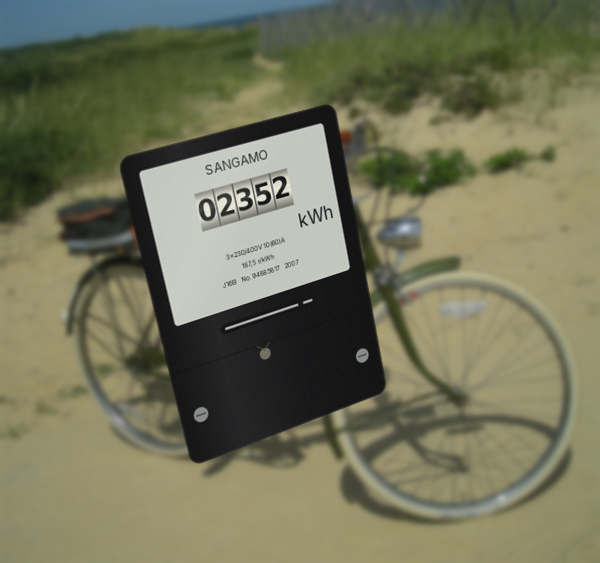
2352 kWh
